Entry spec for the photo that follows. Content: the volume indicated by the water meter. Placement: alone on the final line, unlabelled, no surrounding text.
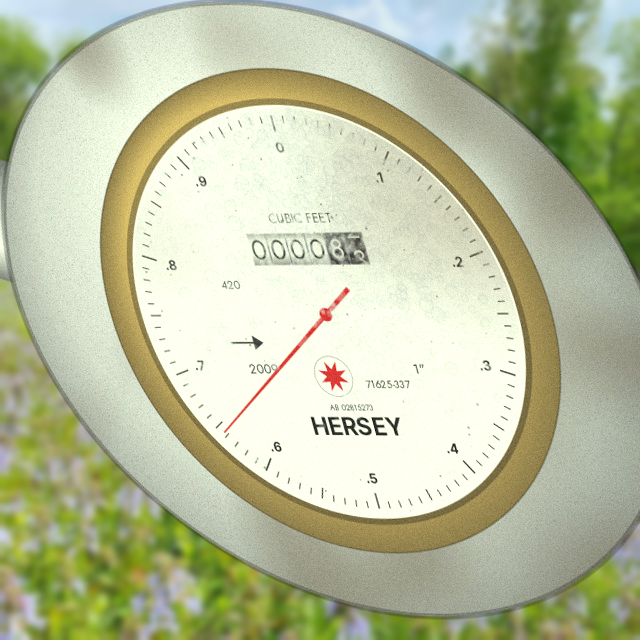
82.64 ft³
